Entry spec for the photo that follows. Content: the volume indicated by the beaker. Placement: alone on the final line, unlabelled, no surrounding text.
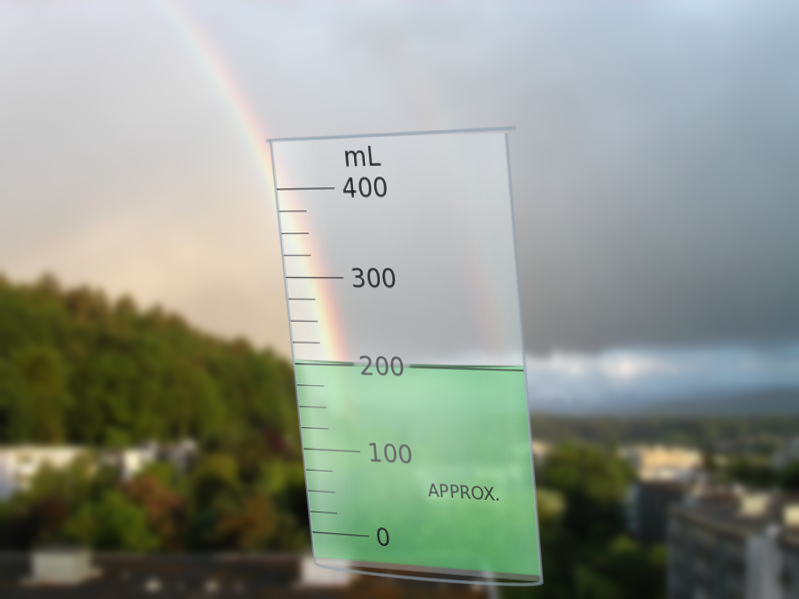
200 mL
